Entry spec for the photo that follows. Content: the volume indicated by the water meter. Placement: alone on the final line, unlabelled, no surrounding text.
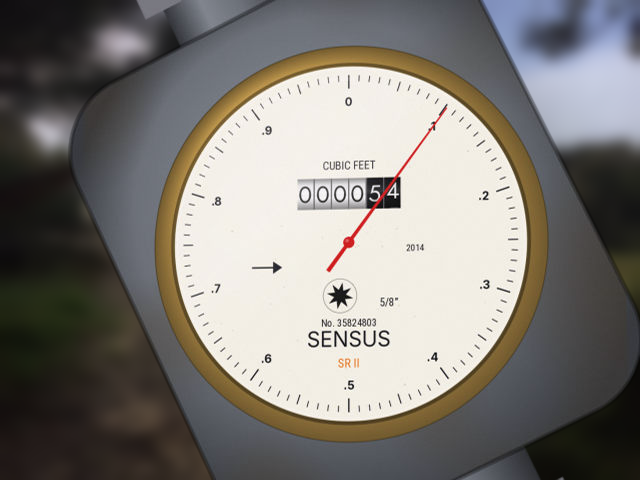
54.10 ft³
